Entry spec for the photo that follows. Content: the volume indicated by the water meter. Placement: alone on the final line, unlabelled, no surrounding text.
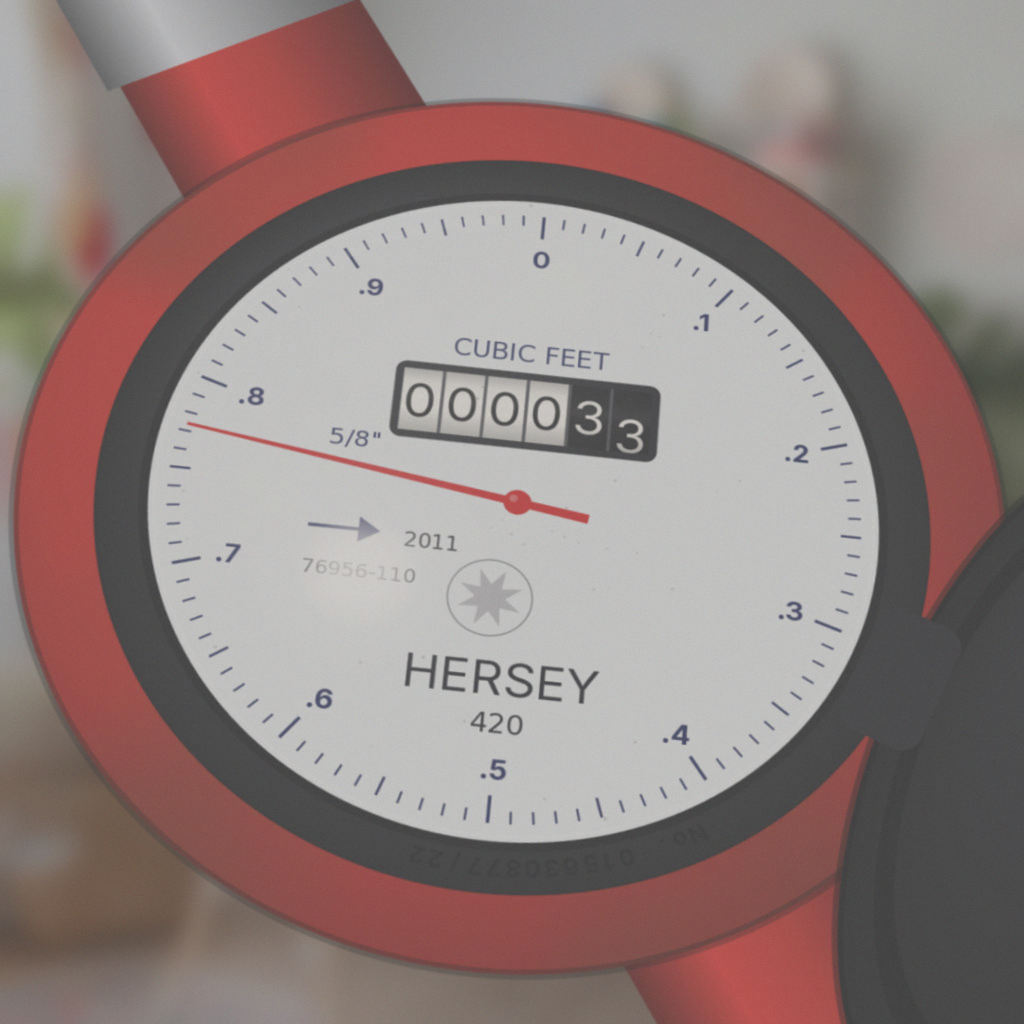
32.77 ft³
